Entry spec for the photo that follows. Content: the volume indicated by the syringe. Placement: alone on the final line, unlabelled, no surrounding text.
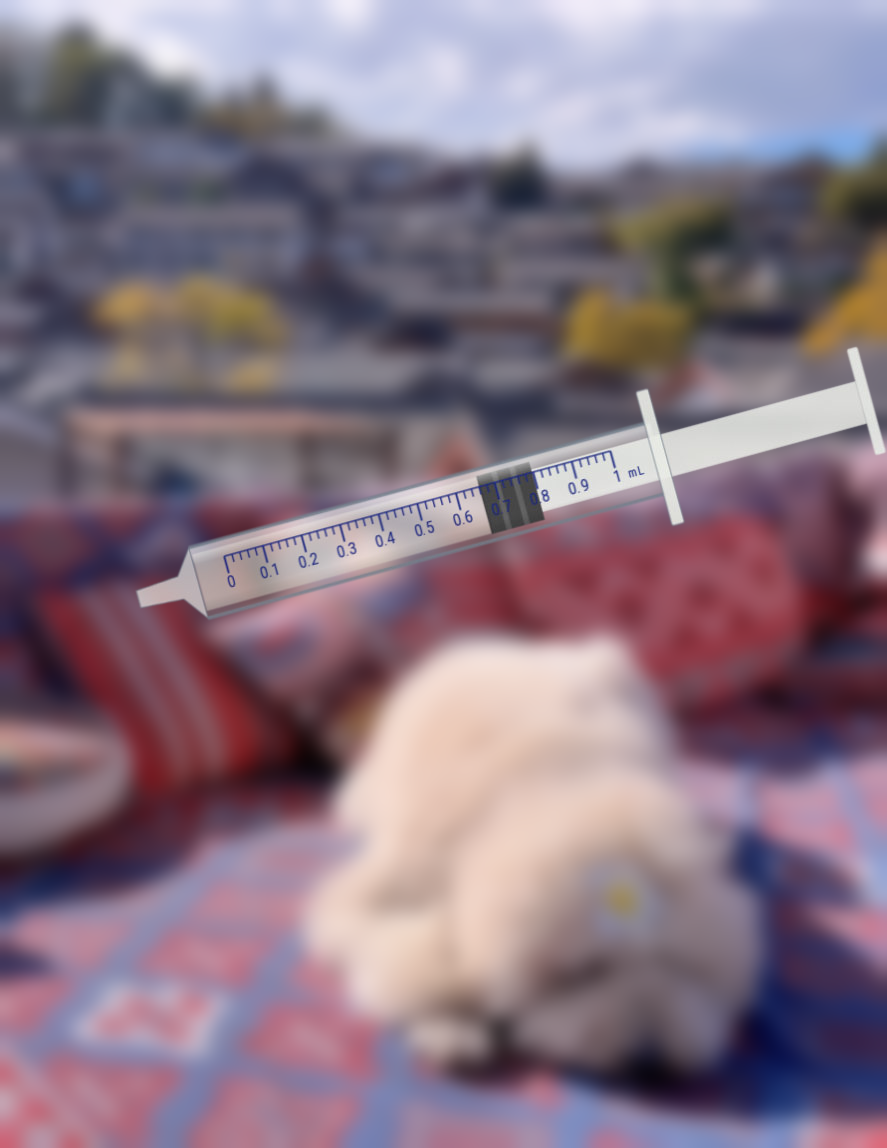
0.66 mL
